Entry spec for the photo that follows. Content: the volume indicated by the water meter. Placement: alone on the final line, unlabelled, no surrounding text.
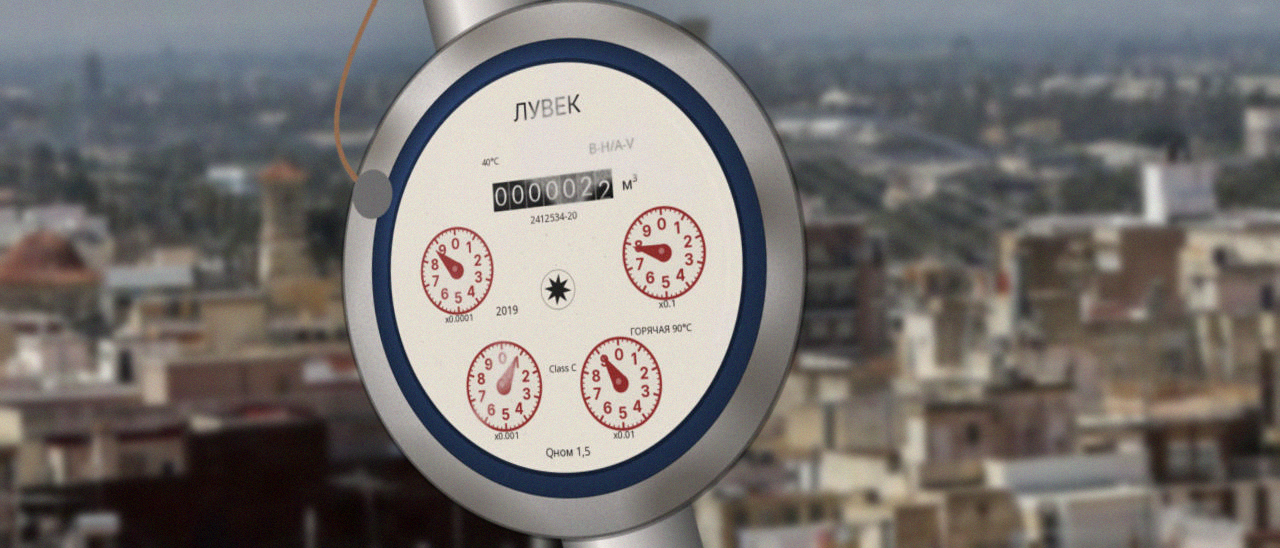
21.7908 m³
